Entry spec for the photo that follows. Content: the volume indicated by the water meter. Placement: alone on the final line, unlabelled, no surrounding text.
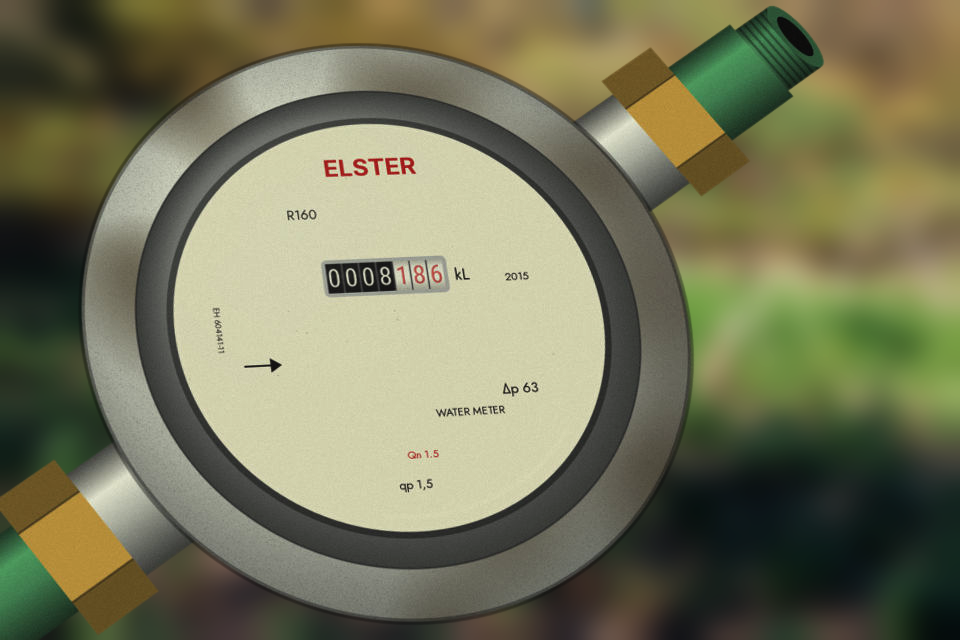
8.186 kL
